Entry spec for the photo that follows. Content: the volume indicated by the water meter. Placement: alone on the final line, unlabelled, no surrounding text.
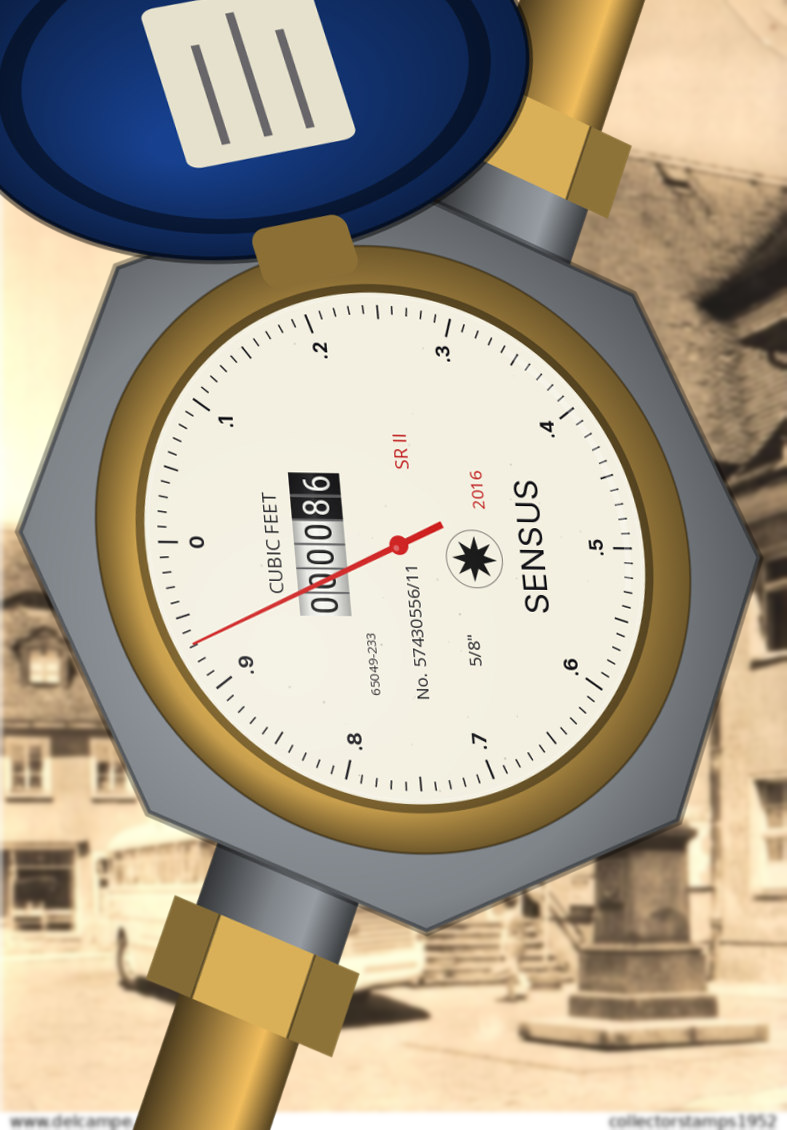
85.93 ft³
